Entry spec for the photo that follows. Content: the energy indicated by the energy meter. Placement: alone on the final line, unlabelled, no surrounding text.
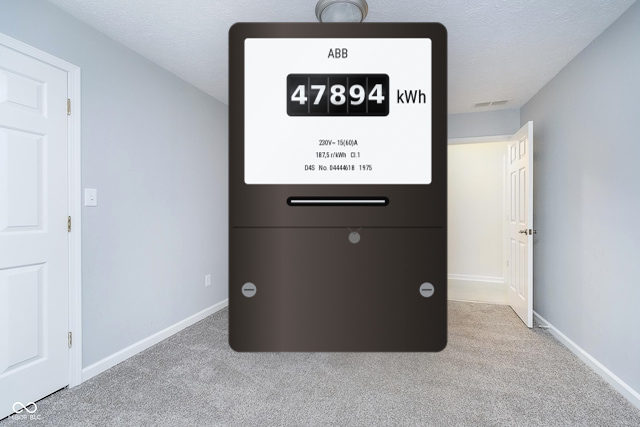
47894 kWh
